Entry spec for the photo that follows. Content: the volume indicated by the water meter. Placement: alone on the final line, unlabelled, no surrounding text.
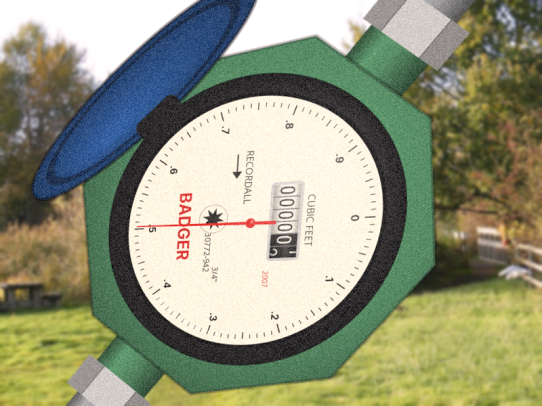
1.50 ft³
